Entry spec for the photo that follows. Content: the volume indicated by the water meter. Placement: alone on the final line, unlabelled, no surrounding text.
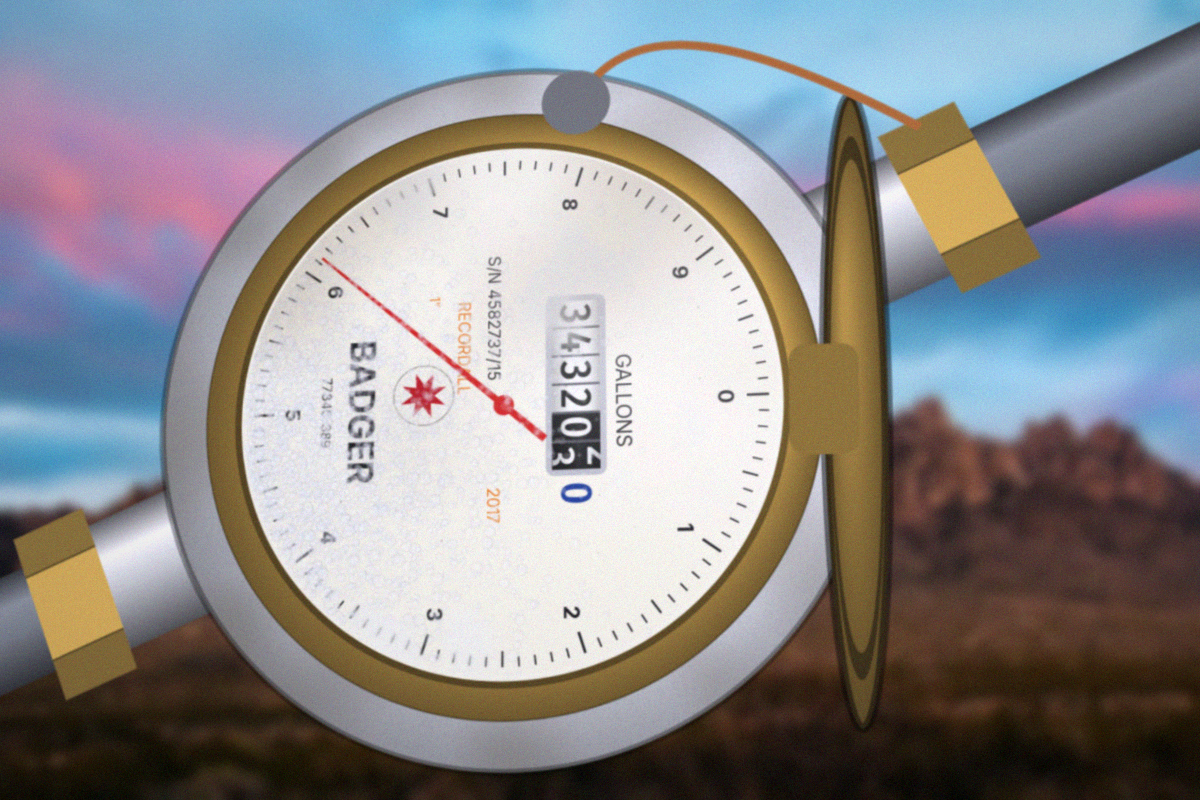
3432026.1 gal
